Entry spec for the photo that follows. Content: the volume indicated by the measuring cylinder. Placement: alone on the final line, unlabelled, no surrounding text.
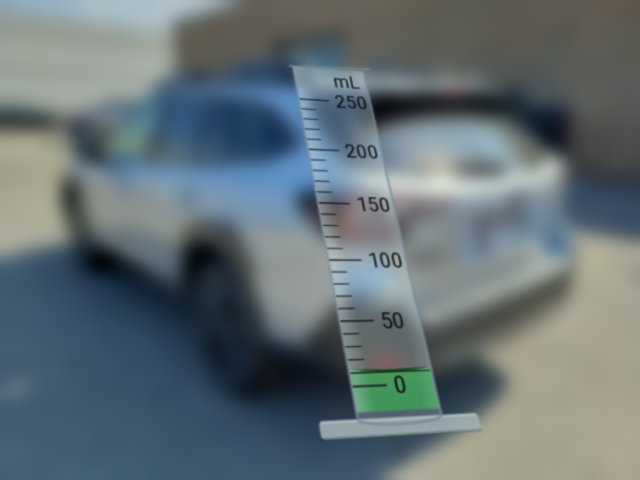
10 mL
